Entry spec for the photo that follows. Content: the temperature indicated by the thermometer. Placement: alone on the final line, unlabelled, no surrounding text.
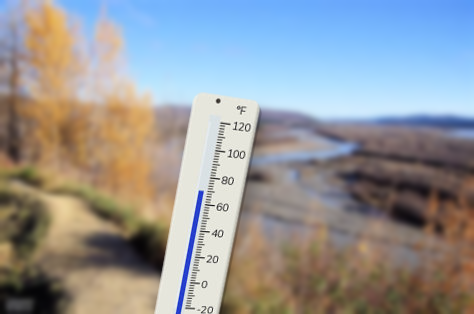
70 °F
